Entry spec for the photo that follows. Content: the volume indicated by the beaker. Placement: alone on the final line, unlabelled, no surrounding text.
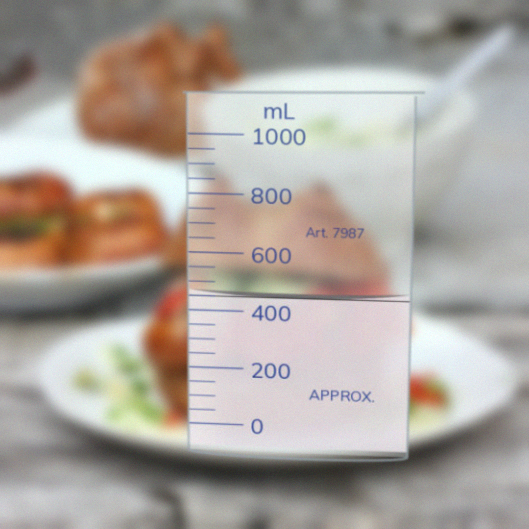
450 mL
